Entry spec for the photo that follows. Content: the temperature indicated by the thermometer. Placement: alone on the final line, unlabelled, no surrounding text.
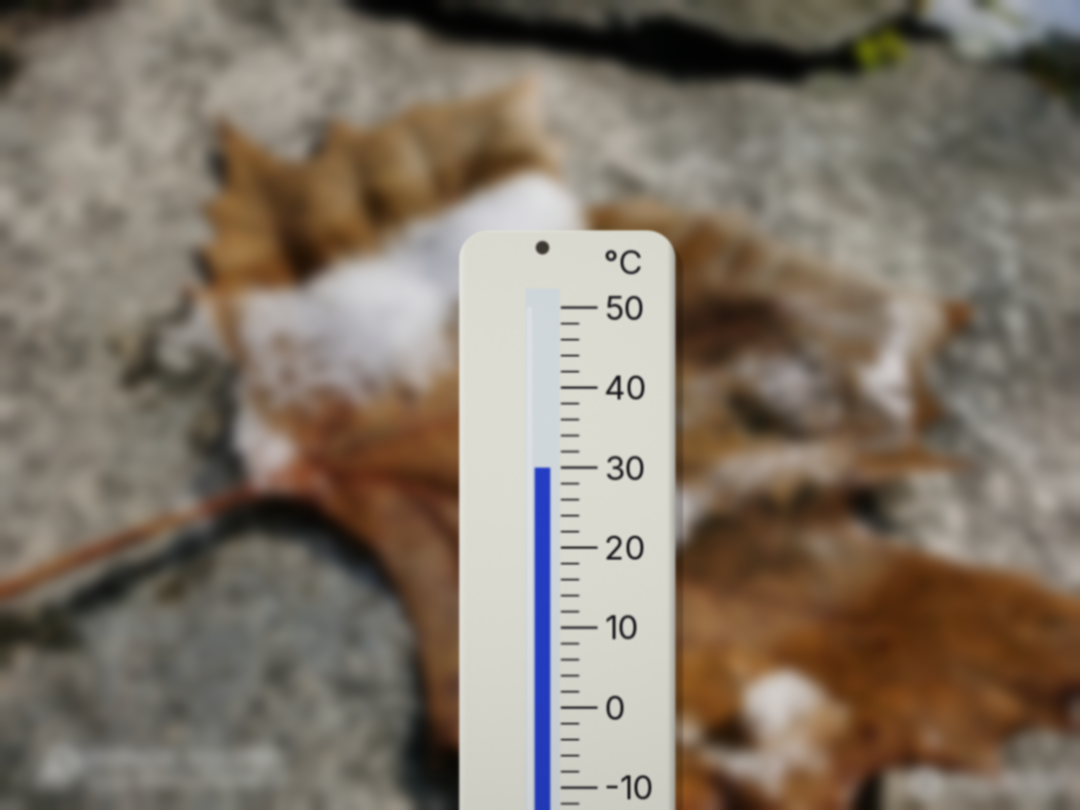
30 °C
